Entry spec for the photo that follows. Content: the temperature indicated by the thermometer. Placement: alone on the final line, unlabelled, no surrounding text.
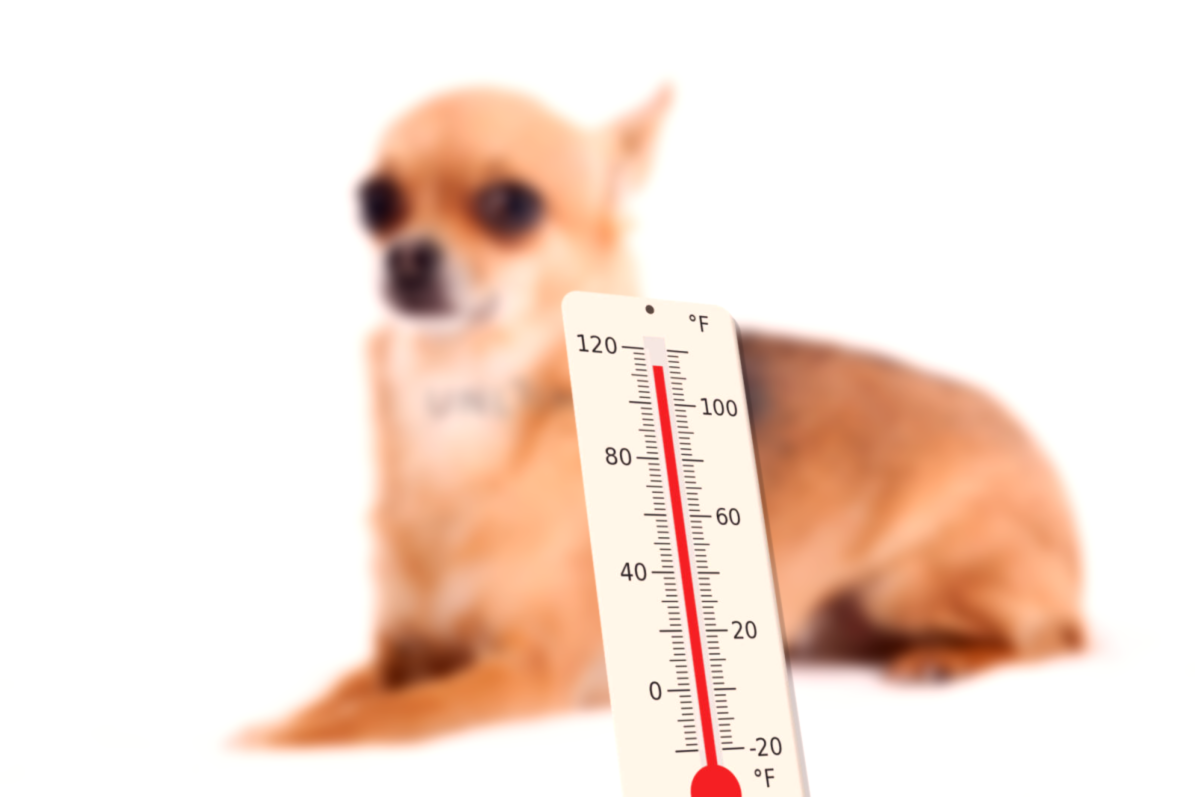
114 °F
